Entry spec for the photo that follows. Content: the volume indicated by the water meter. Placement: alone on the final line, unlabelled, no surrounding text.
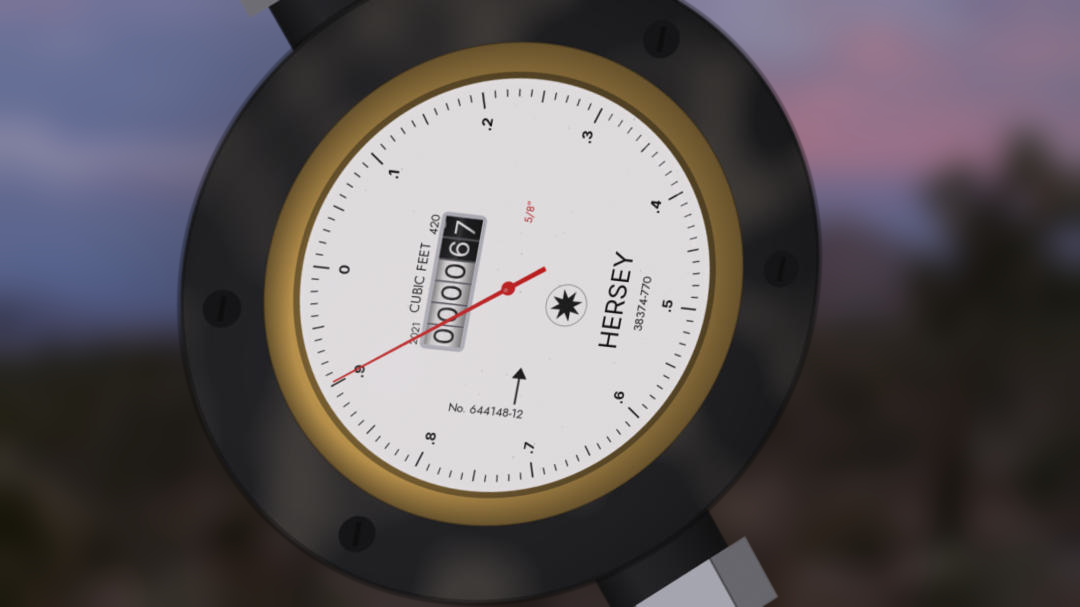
66.90 ft³
